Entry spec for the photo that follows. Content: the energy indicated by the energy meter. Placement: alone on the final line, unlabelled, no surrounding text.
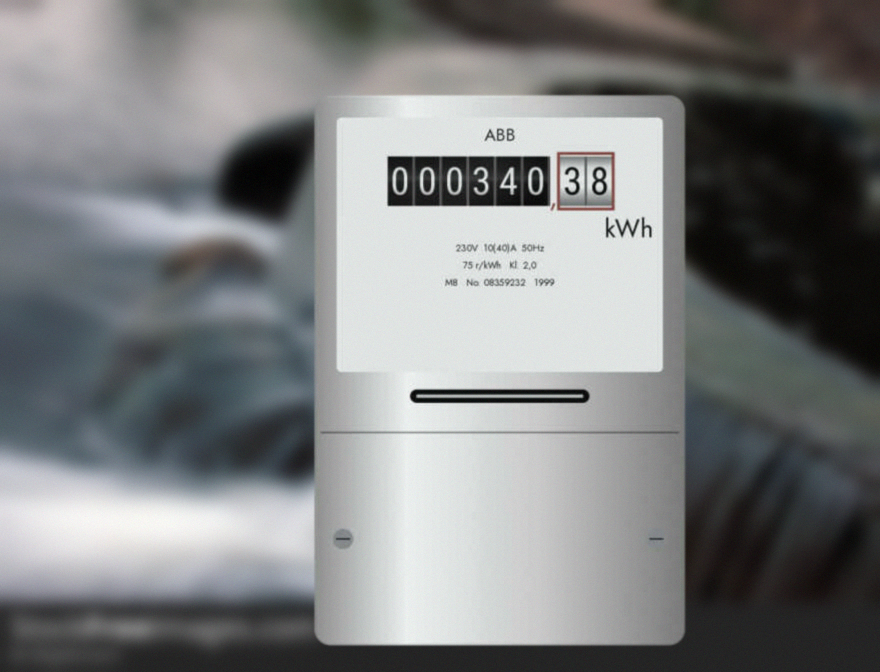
340.38 kWh
